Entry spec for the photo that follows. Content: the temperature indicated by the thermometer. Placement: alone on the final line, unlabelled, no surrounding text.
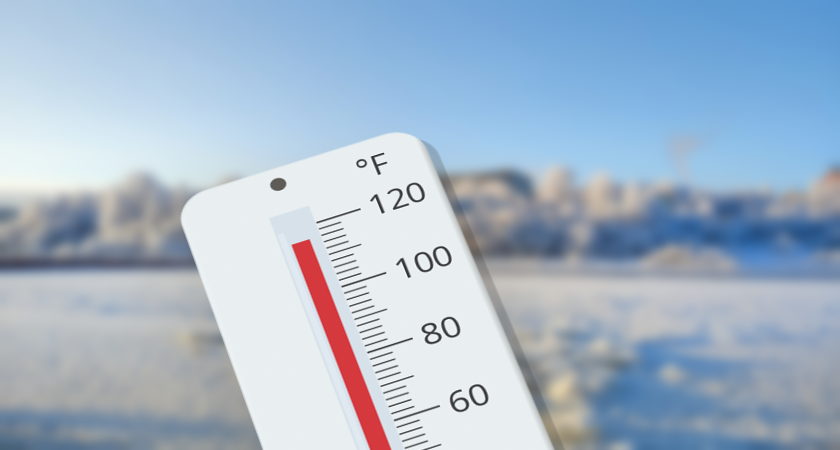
116 °F
